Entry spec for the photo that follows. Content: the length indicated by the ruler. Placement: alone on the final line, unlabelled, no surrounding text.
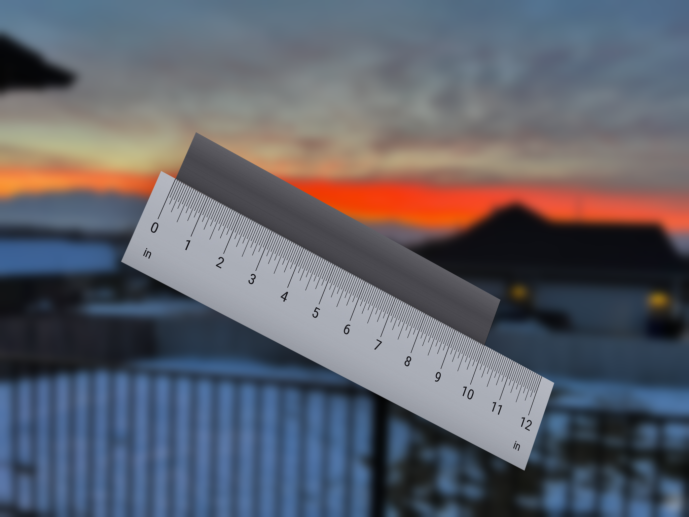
10 in
